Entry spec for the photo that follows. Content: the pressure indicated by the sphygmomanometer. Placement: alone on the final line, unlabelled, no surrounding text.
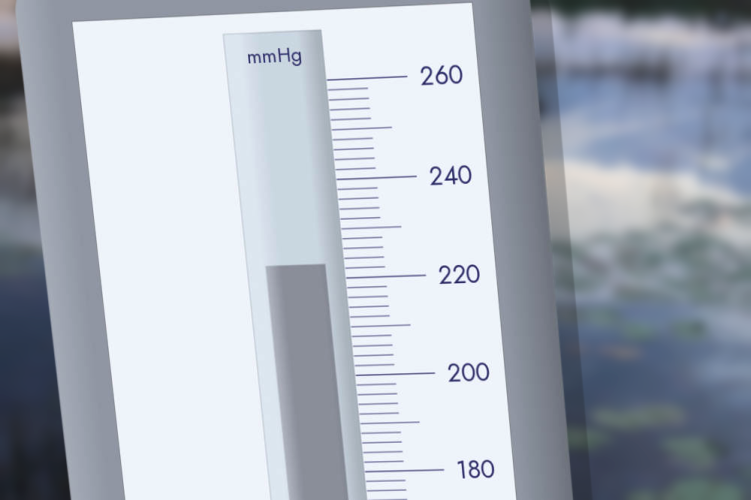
223 mmHg
